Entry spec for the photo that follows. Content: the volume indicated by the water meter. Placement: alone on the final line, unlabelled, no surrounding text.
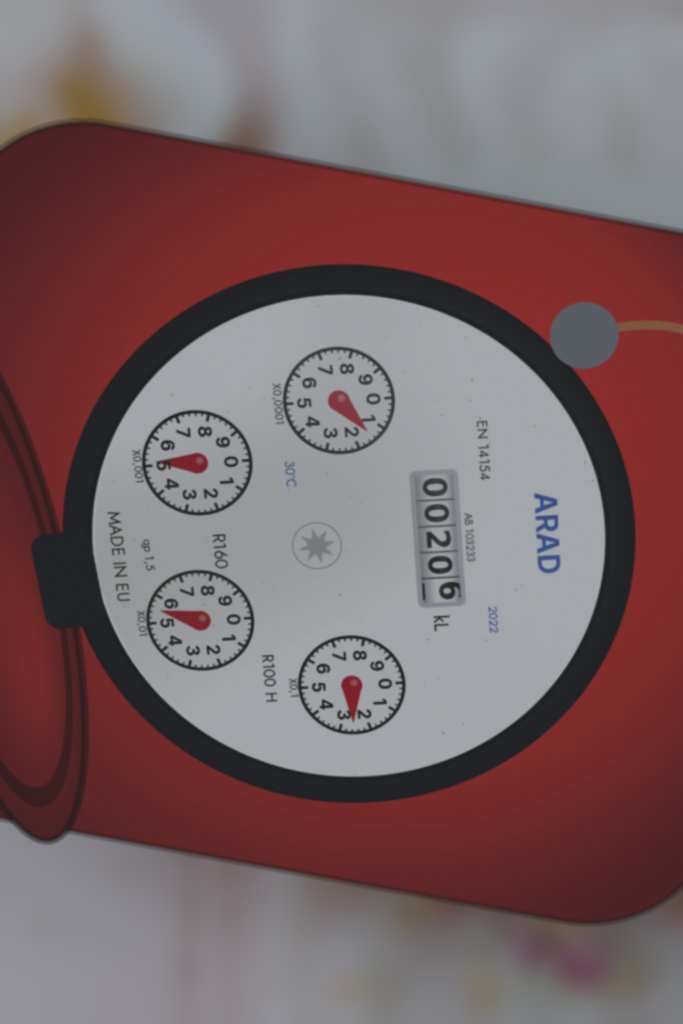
206.2551 kL
